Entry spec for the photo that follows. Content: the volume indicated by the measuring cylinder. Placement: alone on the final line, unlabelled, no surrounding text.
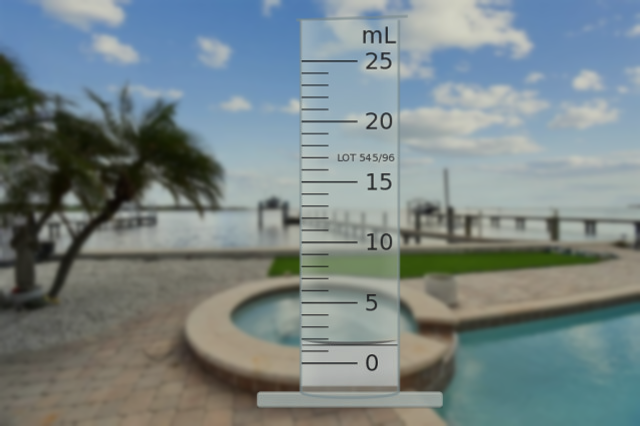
1.5 mL
